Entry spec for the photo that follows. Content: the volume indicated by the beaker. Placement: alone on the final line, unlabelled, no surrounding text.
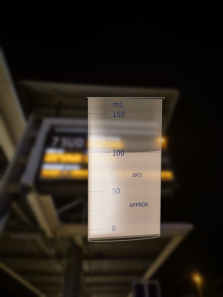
100 mL
